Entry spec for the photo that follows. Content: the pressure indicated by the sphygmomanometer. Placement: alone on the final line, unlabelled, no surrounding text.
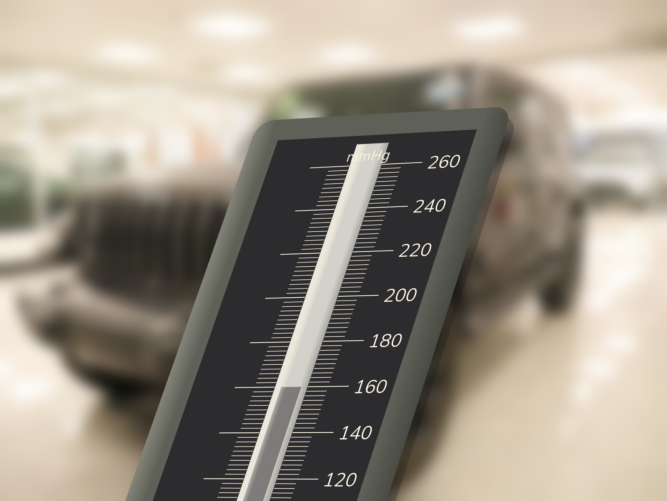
160 mmHg
